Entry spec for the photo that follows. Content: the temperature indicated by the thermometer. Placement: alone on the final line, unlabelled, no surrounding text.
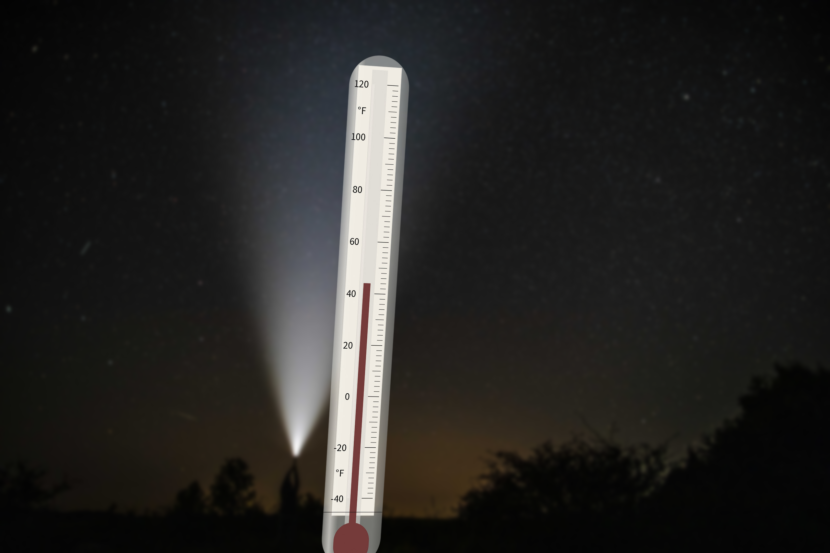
44 °F
